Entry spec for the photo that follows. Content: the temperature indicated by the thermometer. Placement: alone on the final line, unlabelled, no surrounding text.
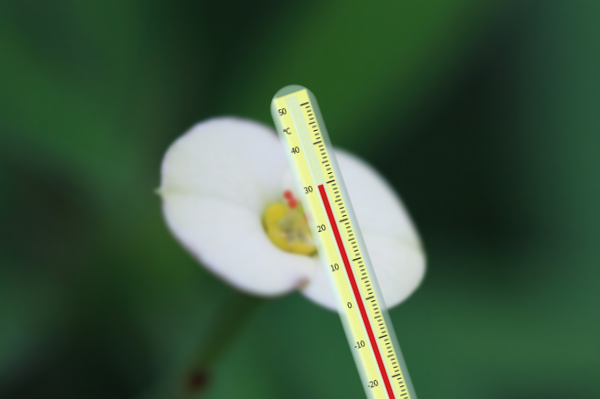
30 °C
